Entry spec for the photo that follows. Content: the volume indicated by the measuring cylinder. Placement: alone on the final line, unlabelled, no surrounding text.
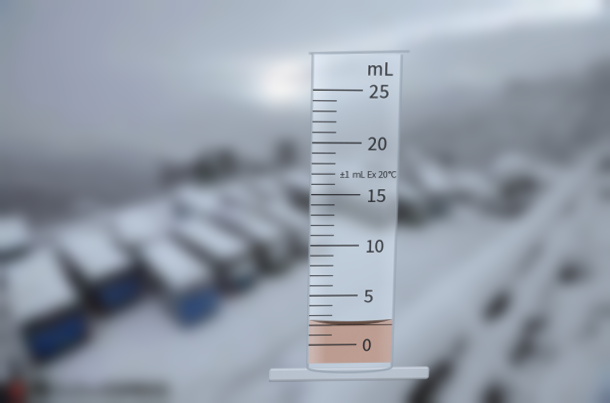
2 mL
